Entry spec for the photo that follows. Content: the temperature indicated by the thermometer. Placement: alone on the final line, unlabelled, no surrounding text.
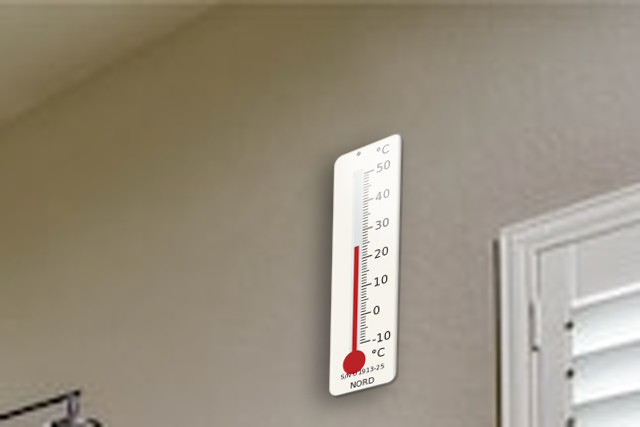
25 °C
